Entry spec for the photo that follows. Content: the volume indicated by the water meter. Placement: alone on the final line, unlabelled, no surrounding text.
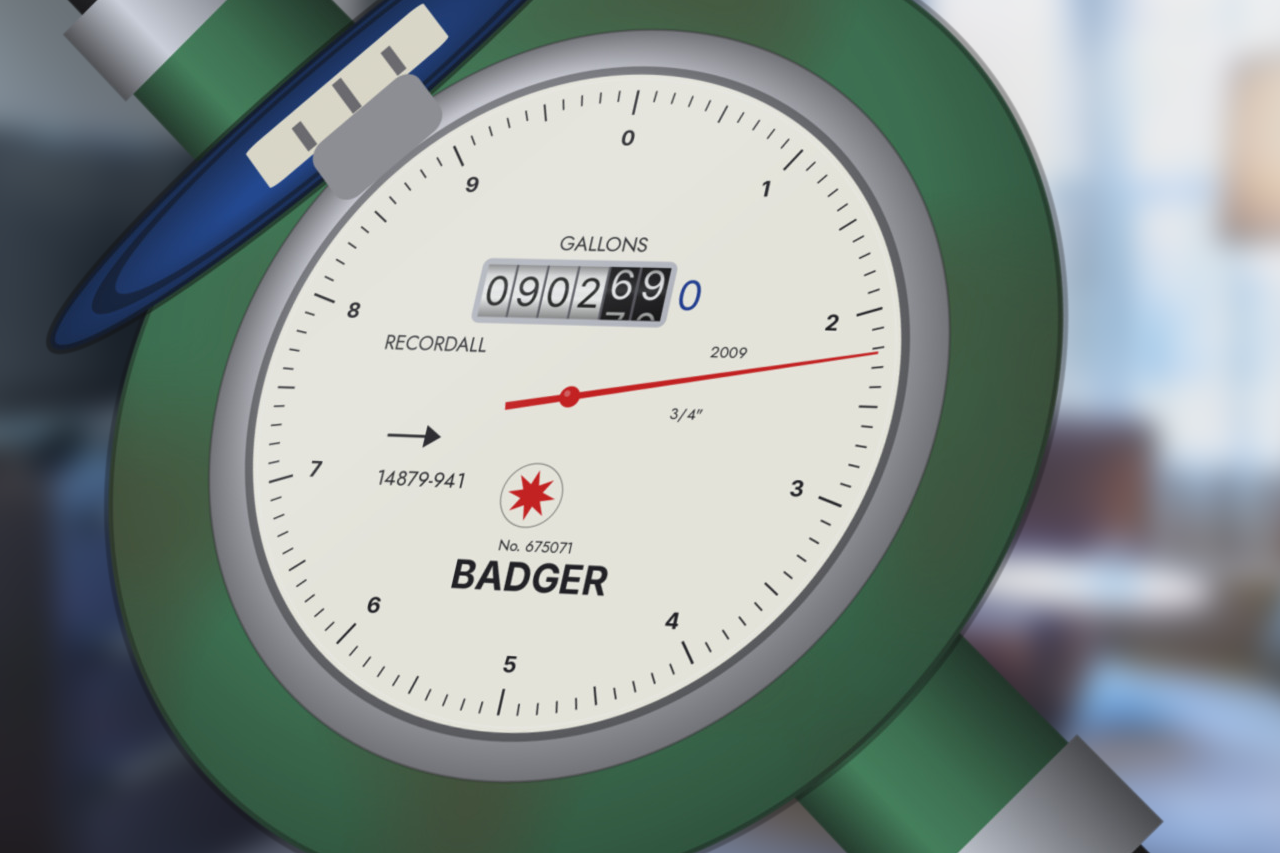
902692.2 gal
